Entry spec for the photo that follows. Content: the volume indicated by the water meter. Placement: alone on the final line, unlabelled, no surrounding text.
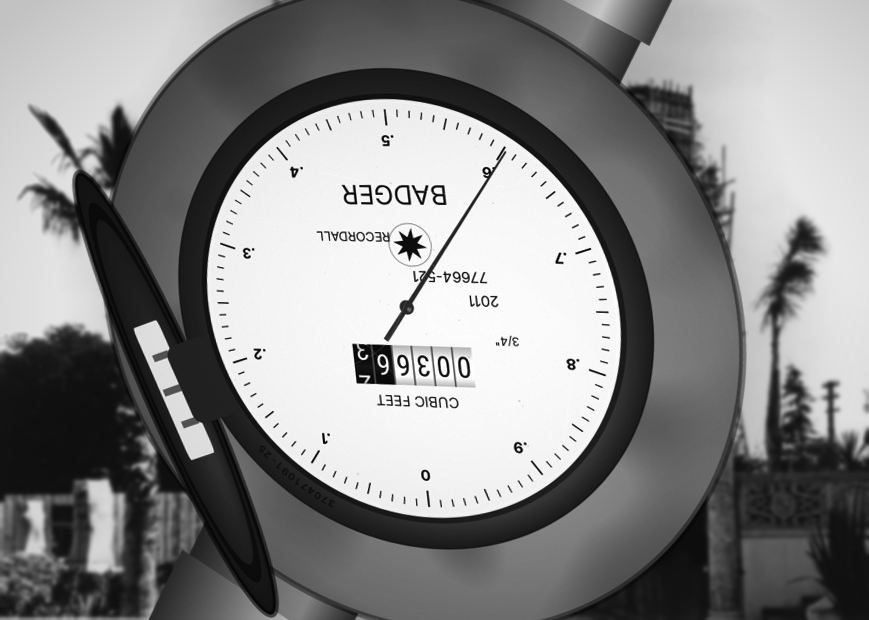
3662.60 ft³
